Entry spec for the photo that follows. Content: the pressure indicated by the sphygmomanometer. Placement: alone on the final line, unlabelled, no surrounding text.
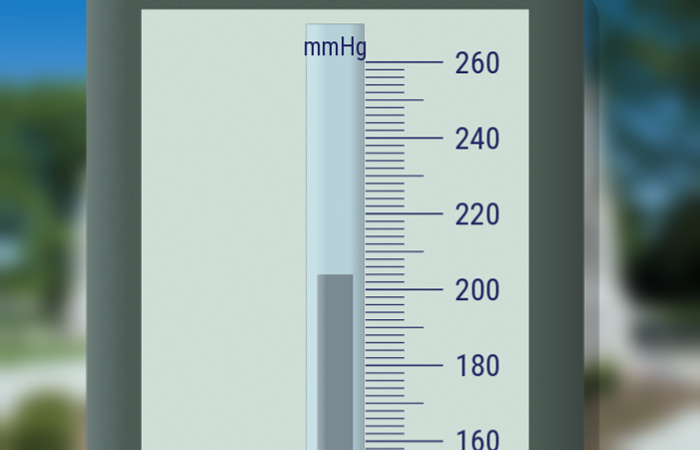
204 mmHg
